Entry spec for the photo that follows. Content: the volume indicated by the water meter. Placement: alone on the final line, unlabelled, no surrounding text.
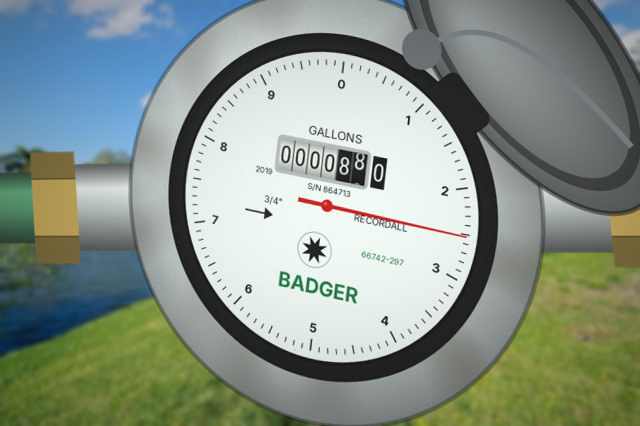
882.5 gal
